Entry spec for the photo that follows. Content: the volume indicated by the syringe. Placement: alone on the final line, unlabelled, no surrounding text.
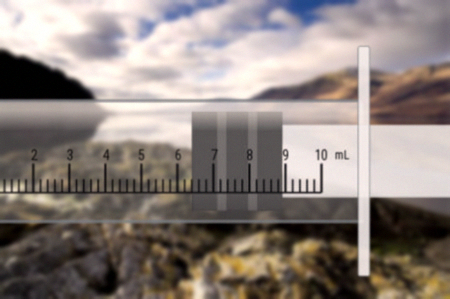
6.4 mL
